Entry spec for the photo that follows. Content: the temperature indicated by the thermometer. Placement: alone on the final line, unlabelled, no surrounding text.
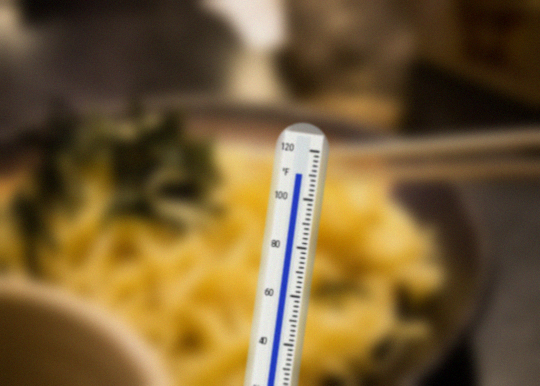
110 °F
